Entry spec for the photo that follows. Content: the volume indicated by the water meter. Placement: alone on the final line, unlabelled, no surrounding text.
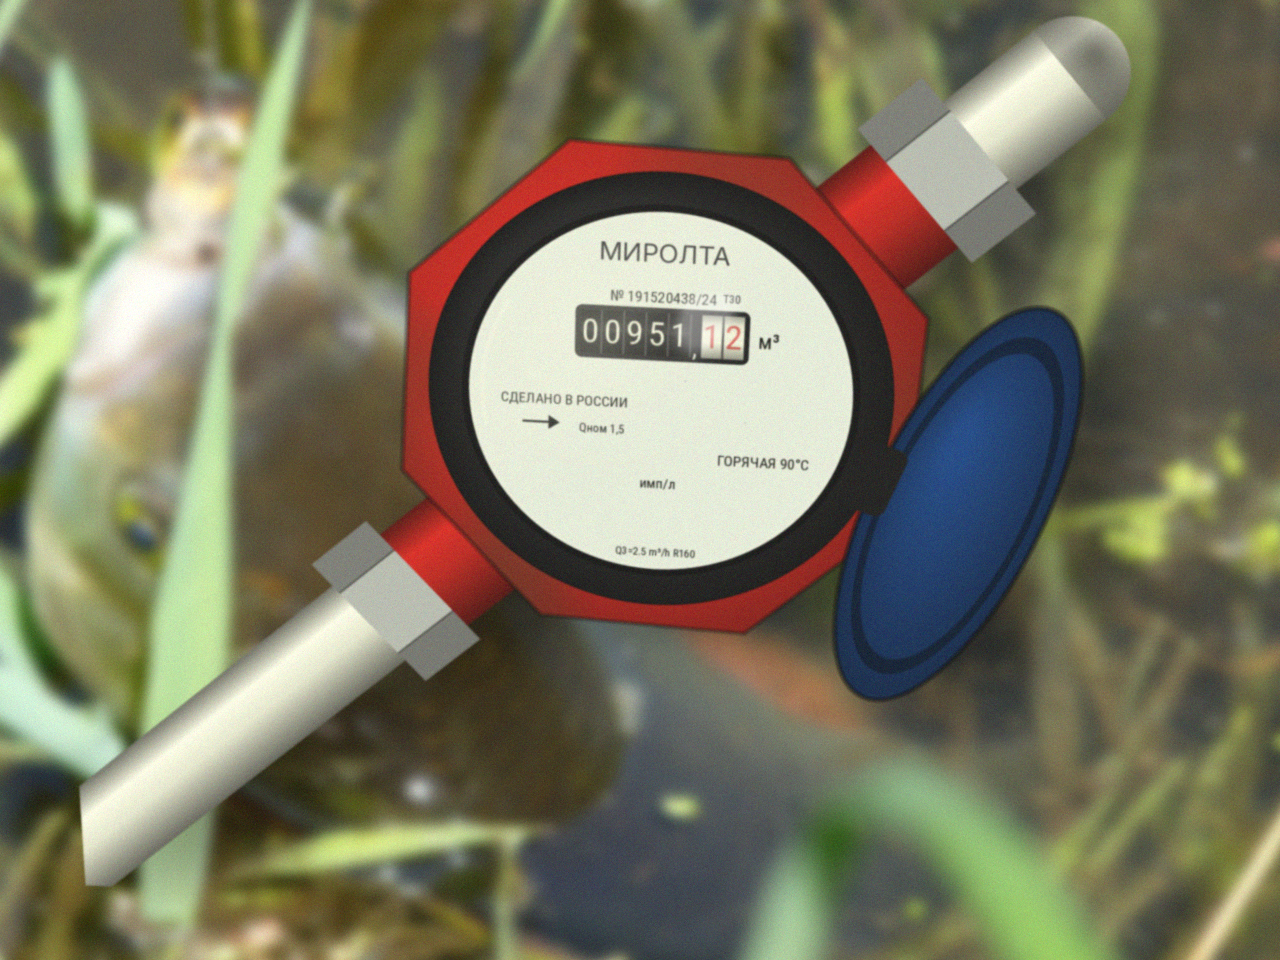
951.12 m³
